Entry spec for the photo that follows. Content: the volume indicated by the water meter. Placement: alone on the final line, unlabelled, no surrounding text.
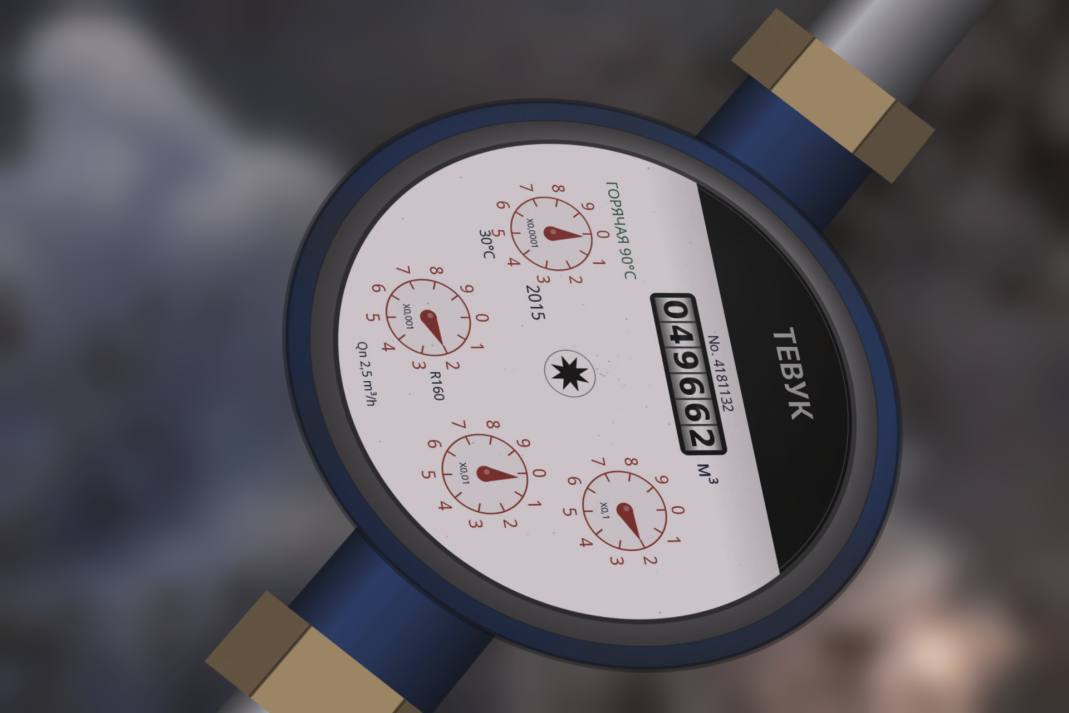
49662.2020 m³
